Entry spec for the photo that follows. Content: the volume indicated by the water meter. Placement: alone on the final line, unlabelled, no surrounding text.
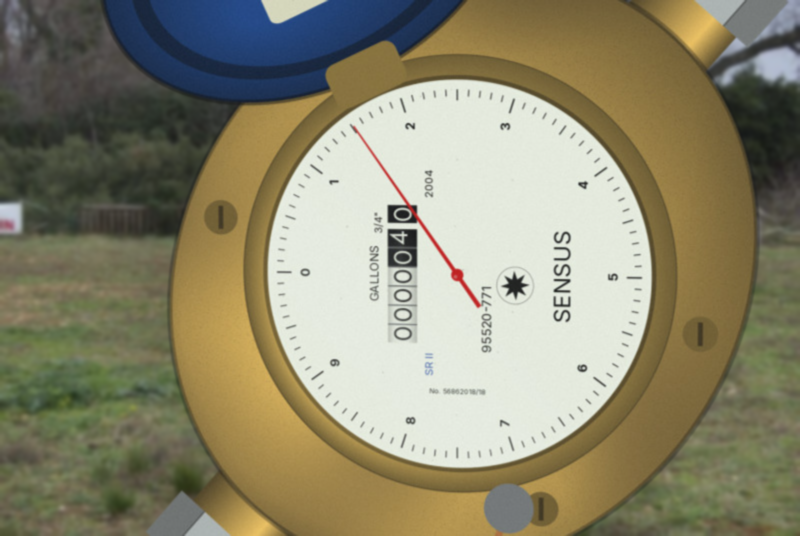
41.5 gal
